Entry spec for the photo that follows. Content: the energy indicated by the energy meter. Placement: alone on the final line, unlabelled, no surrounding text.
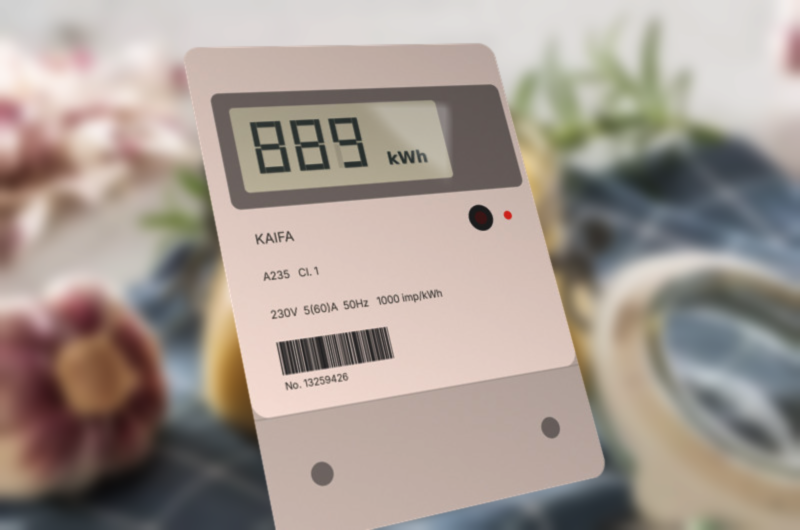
889 kWh
